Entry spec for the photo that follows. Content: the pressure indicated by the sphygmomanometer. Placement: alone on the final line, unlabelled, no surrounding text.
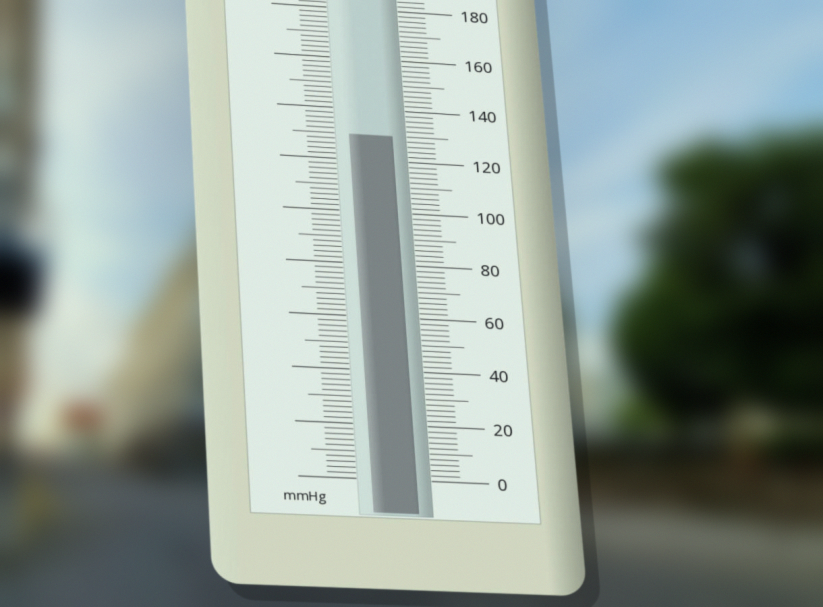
130 mmHg
